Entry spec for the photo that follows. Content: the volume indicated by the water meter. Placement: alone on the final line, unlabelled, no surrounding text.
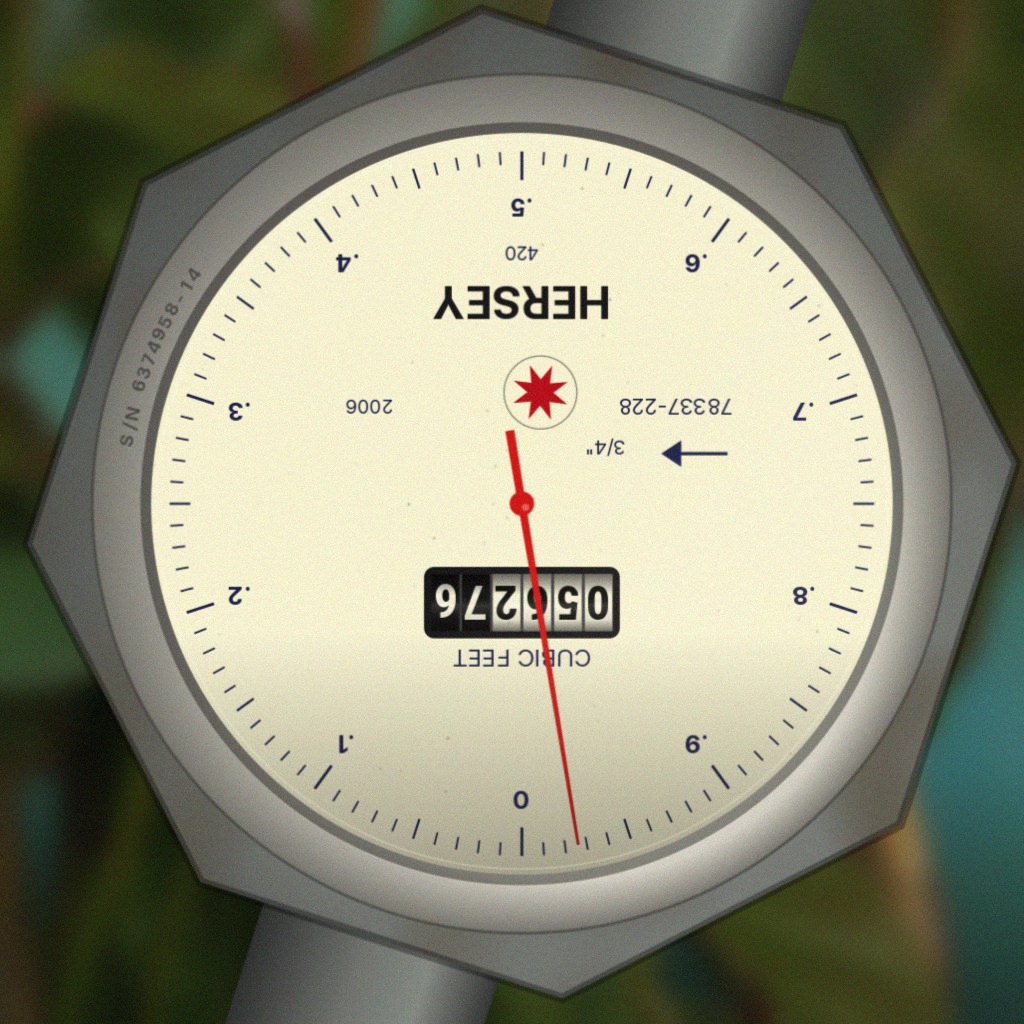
56275.97 ft³
